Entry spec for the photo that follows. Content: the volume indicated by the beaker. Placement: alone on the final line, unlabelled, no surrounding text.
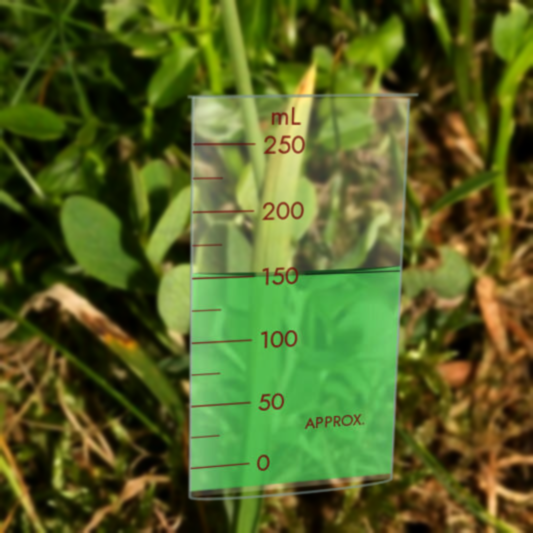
150 mL
